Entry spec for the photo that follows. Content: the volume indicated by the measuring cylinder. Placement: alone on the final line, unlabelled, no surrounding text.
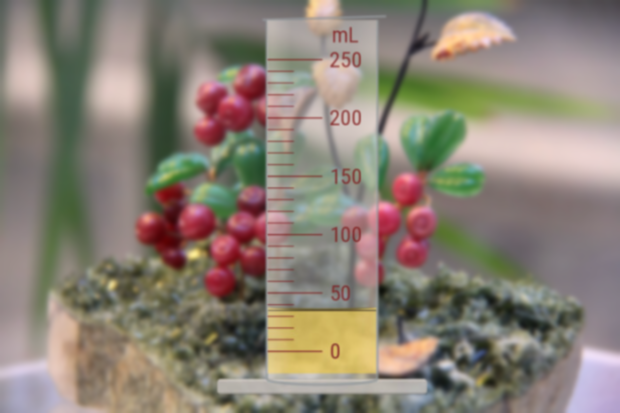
35 mL
